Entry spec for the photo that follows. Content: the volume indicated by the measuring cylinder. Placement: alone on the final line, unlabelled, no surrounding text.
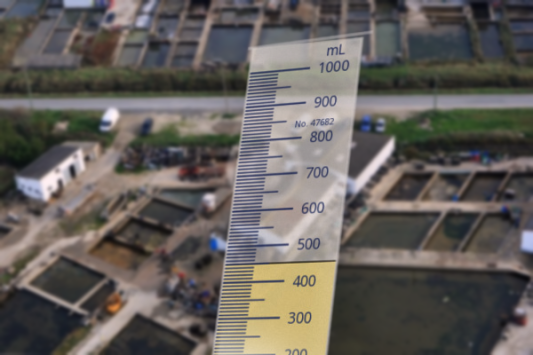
450 mL
